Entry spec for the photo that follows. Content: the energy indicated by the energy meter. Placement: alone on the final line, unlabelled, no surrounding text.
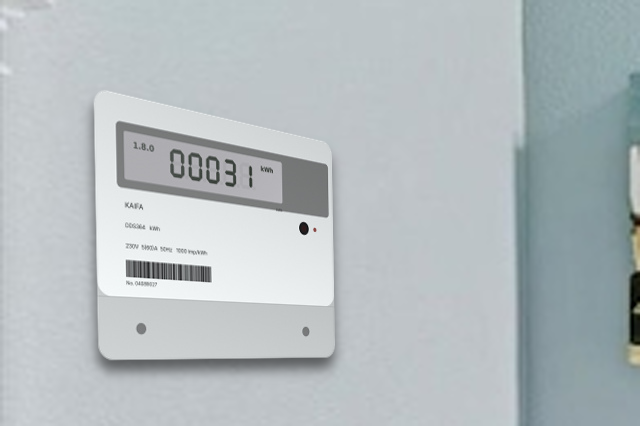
31 kWh
